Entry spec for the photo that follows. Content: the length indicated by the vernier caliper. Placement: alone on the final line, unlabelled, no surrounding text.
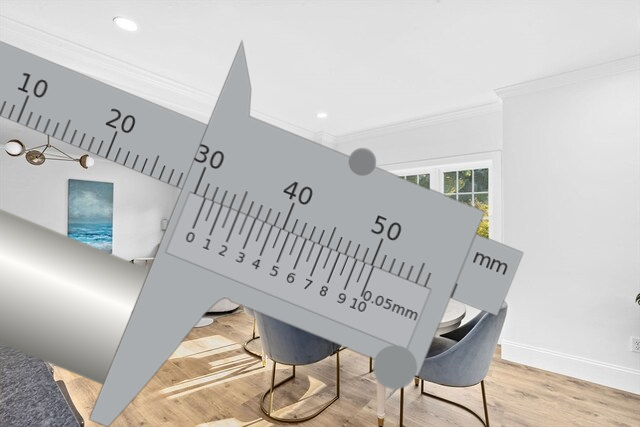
31.2 mm
